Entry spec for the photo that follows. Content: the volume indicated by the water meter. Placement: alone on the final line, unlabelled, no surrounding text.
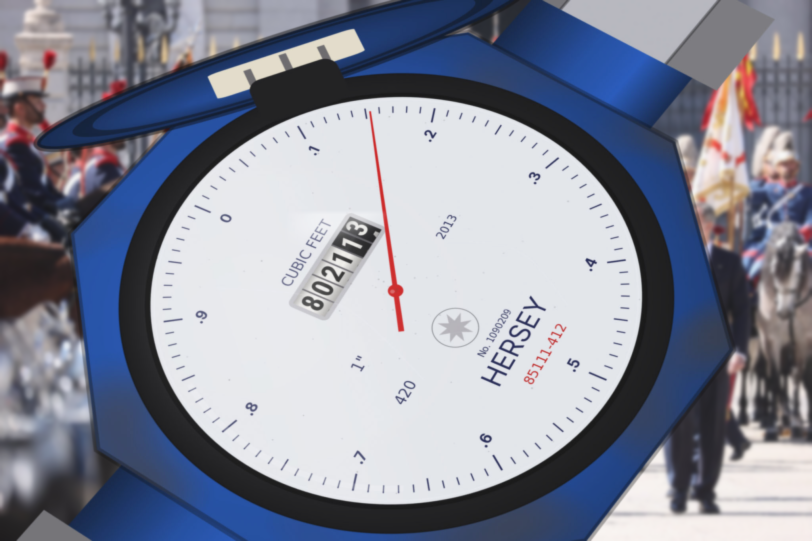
802113.15 ft³
